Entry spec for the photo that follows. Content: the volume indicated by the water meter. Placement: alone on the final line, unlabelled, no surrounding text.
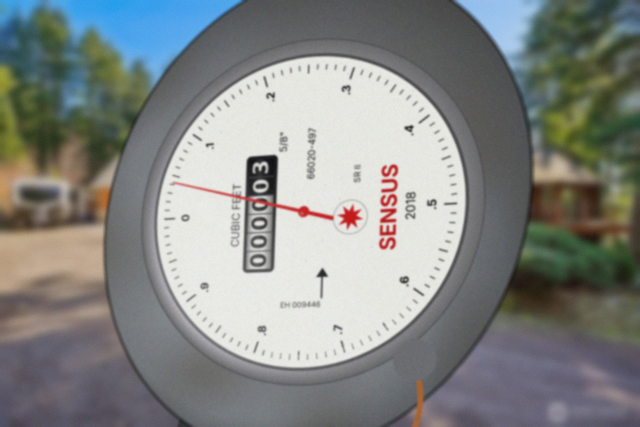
3.04 ft³
